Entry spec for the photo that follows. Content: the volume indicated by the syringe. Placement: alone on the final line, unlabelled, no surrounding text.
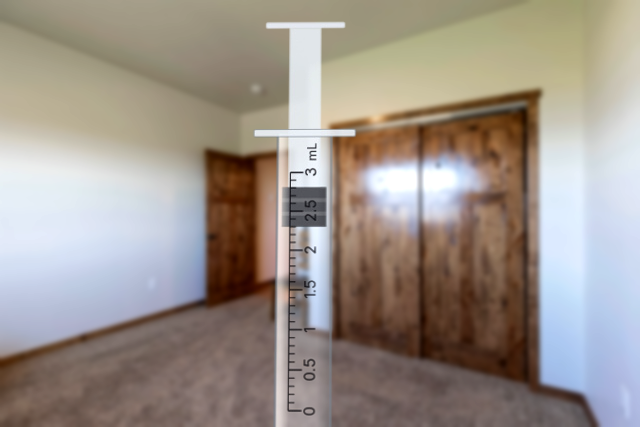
2.3 mL
